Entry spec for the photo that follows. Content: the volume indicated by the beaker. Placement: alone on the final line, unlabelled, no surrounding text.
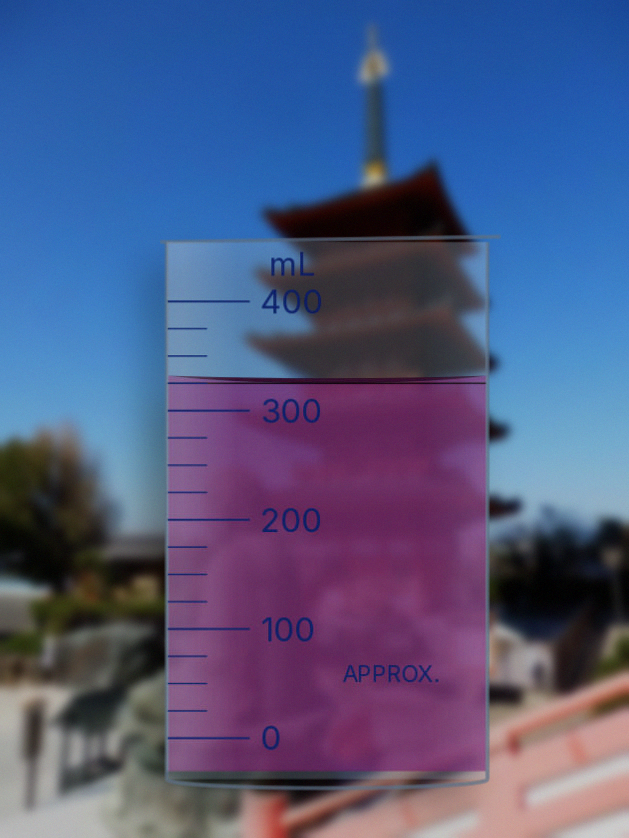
325 mL
